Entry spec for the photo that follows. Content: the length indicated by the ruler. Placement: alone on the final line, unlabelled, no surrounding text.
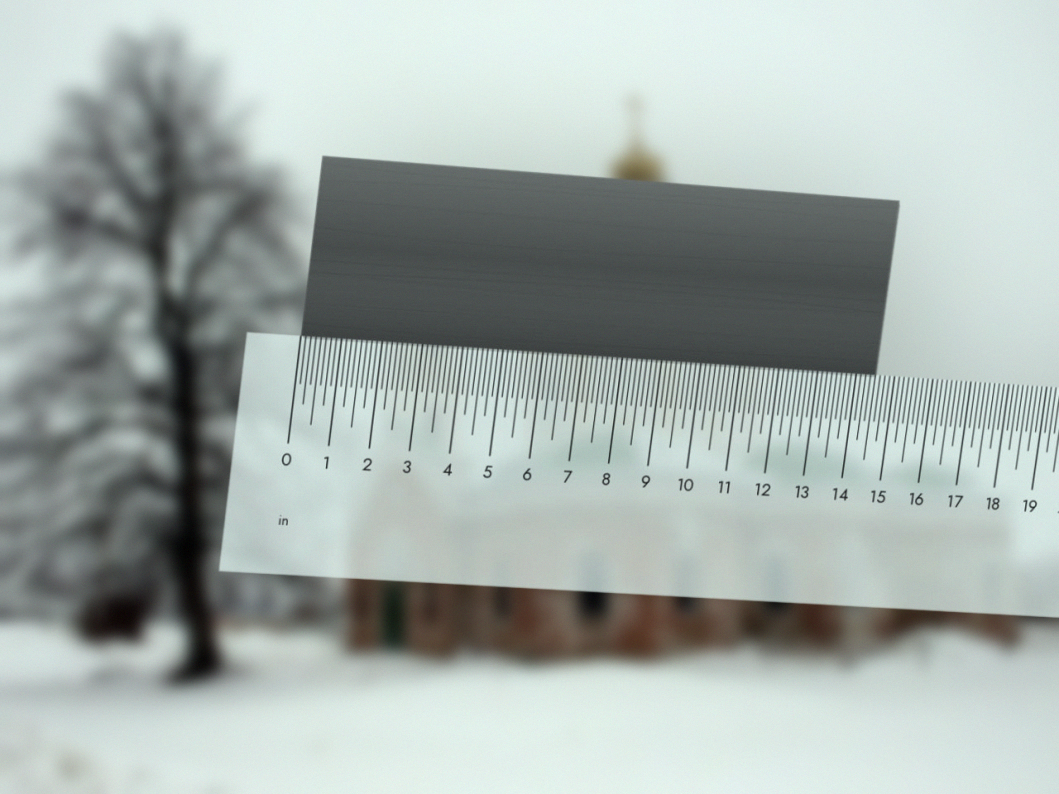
14.5 in
